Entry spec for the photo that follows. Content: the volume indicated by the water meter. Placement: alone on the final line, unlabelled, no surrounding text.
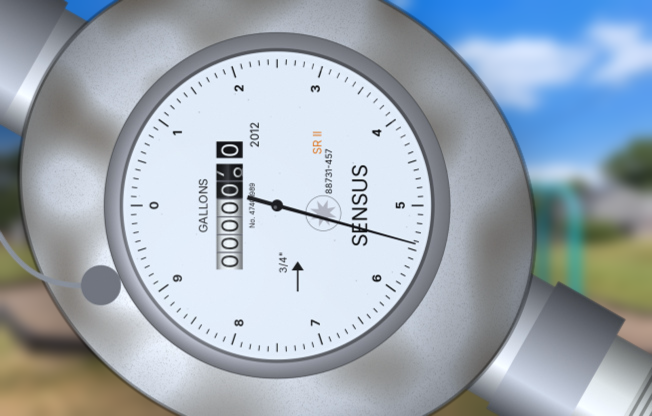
75.4 gal
